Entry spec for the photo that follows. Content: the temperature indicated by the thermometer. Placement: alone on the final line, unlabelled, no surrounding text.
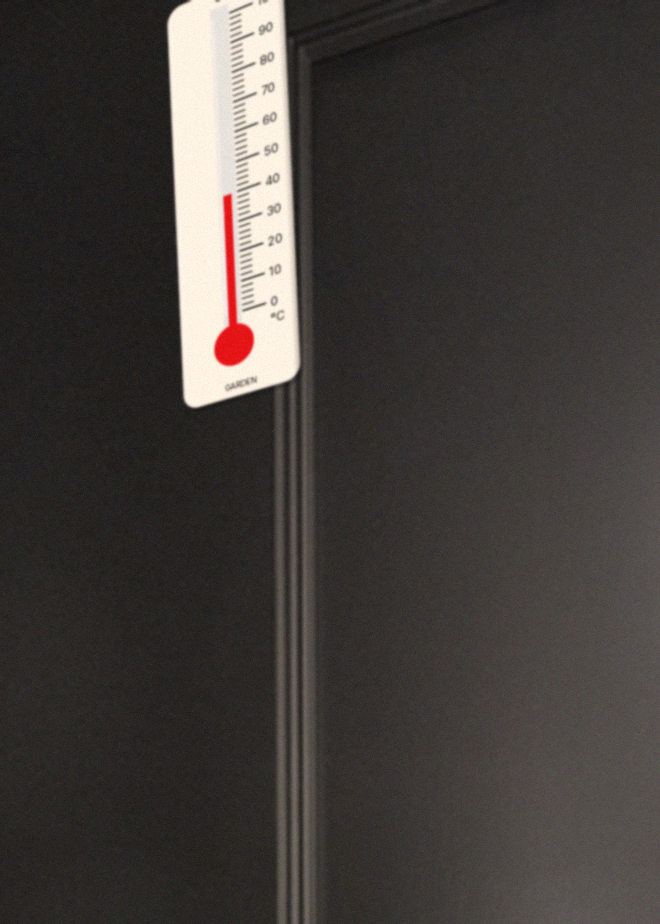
40 °C
